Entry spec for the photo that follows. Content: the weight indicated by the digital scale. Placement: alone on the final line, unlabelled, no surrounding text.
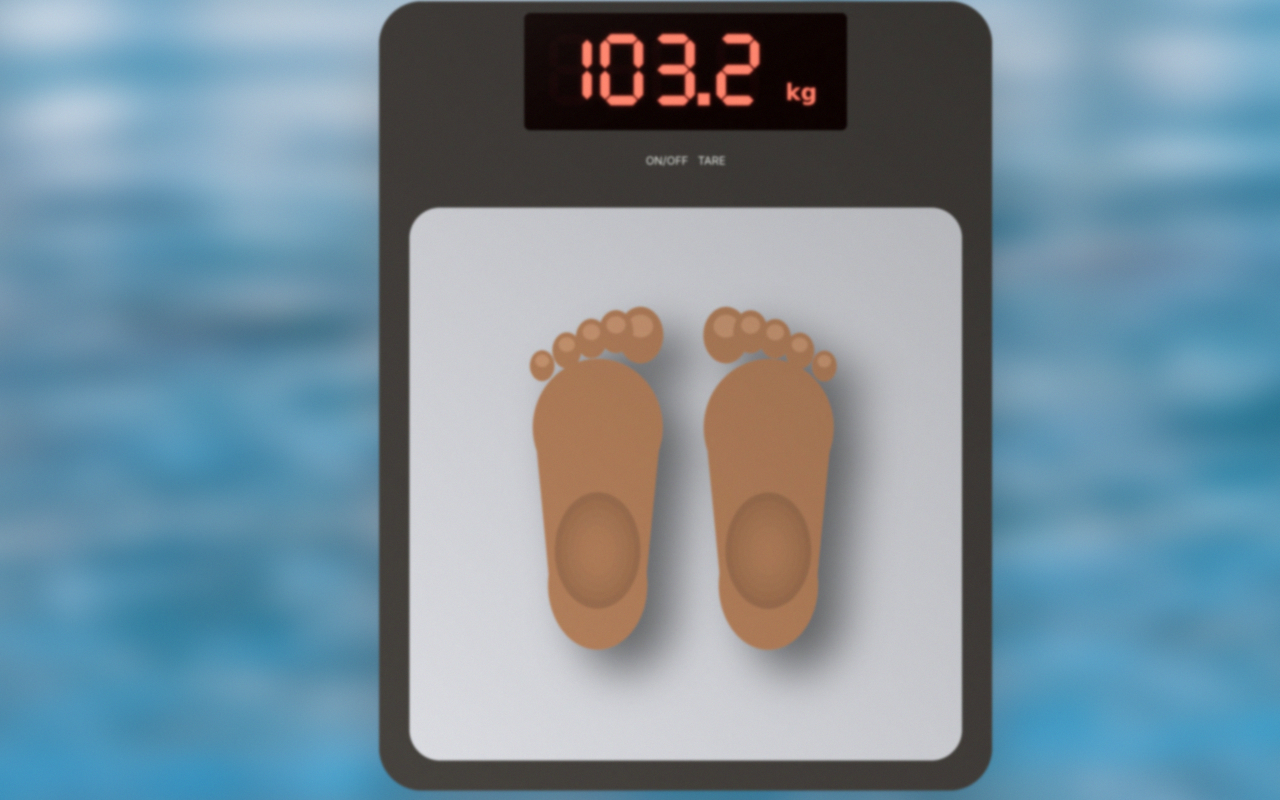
103.2 kg
